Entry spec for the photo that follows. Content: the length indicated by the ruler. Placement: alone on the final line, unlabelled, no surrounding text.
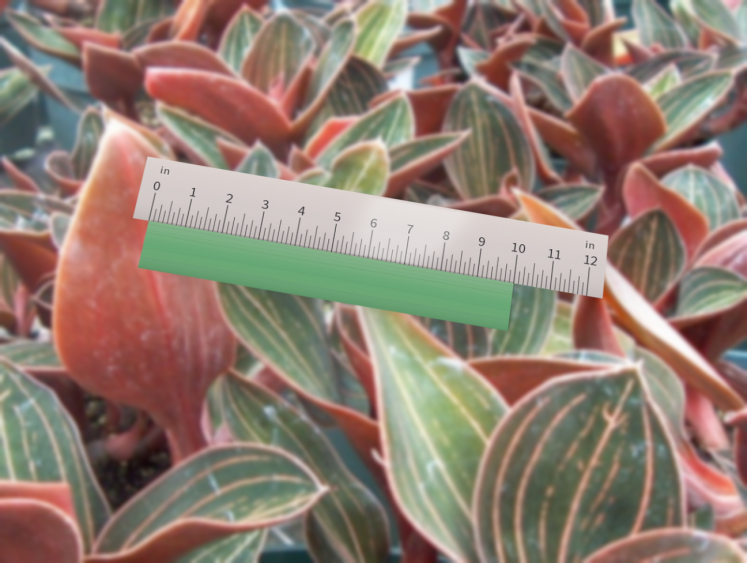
10 in
